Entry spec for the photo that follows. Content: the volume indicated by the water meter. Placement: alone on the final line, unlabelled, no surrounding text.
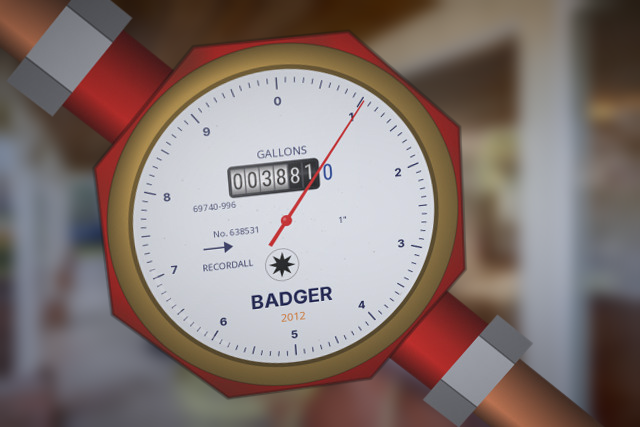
38811.0 gal
